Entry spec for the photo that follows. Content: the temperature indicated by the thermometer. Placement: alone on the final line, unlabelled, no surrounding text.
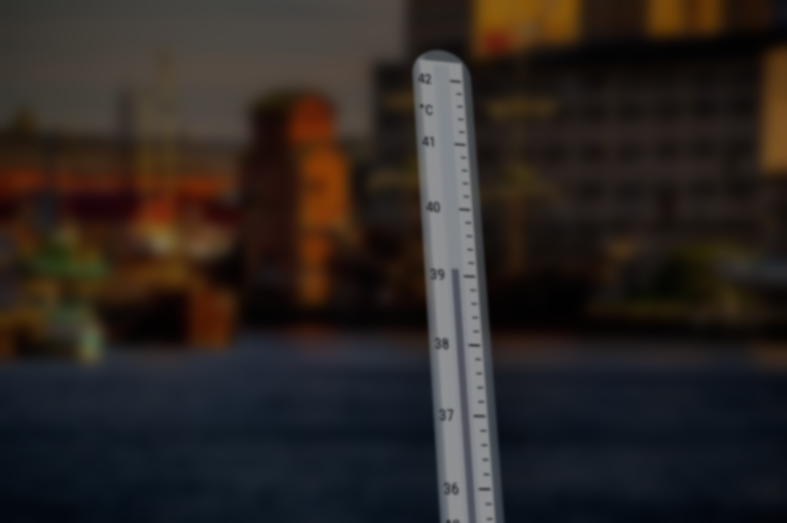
39.1 °C
